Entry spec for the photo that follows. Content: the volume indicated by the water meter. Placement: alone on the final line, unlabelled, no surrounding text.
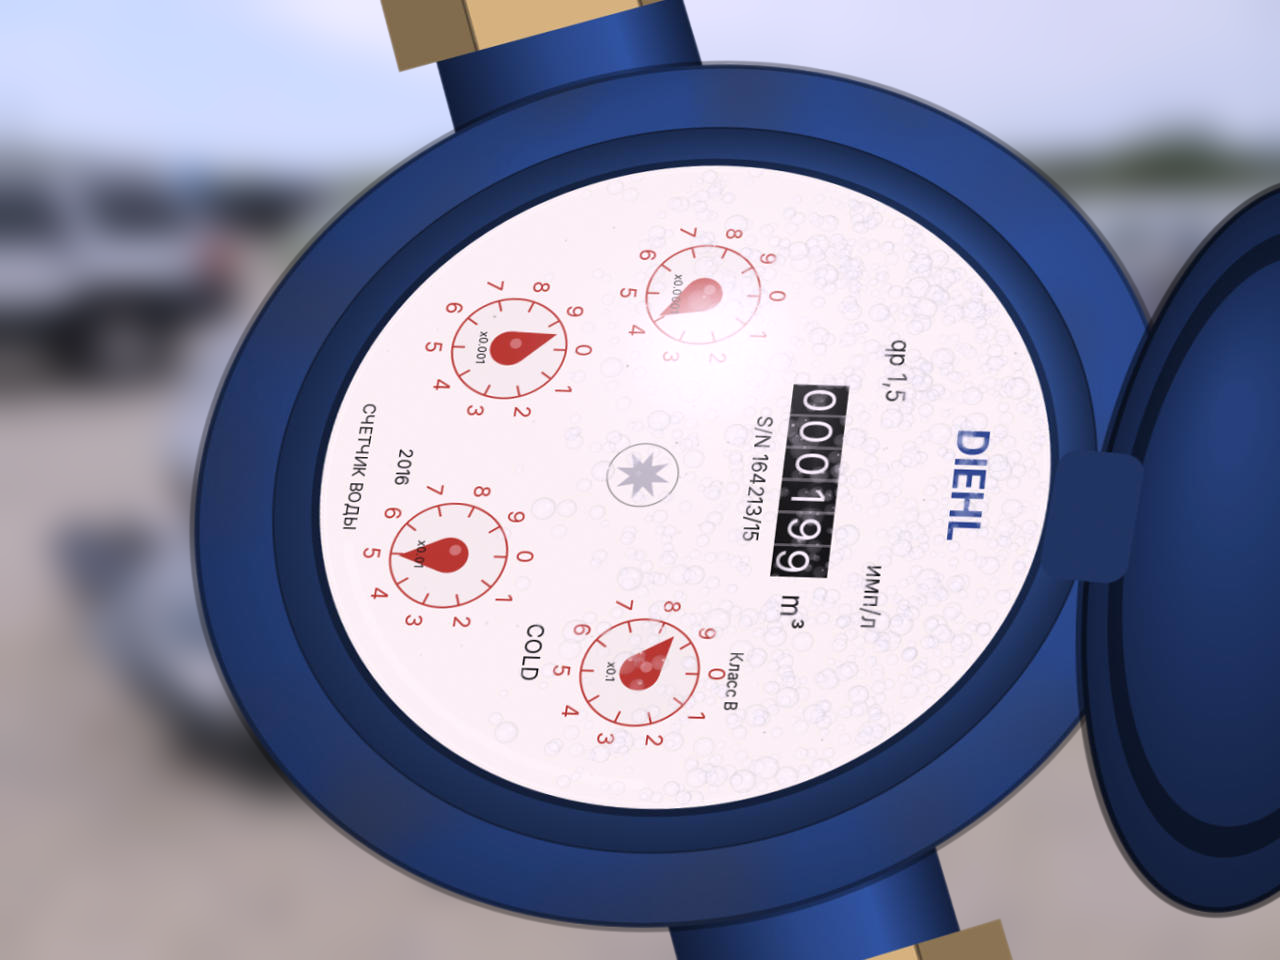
198.8494 m³
